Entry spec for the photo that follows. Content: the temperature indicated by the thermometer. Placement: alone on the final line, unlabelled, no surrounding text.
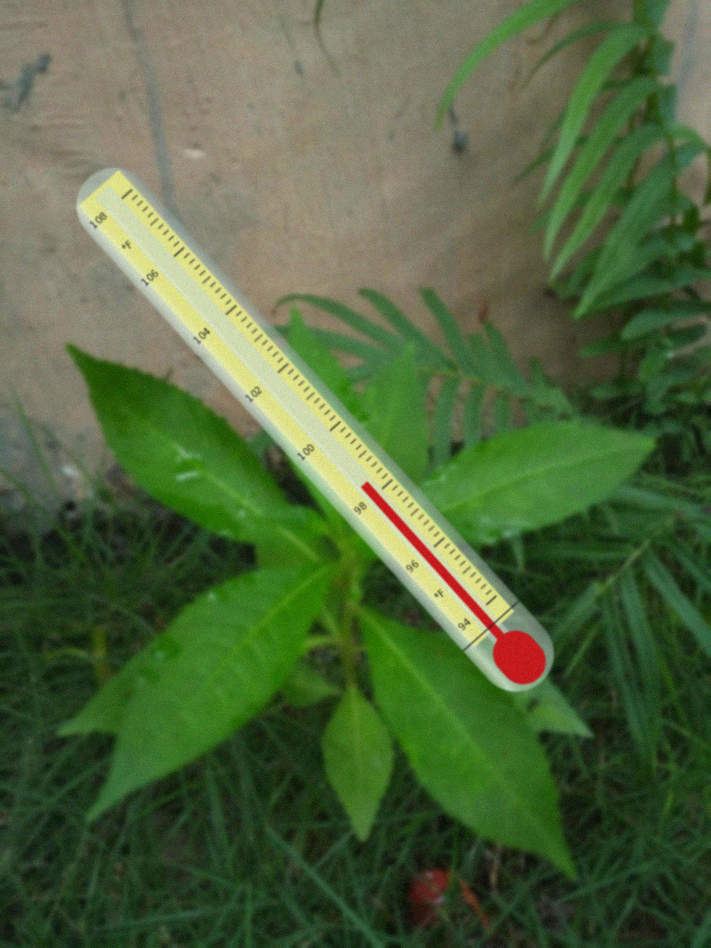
98.4 °F
